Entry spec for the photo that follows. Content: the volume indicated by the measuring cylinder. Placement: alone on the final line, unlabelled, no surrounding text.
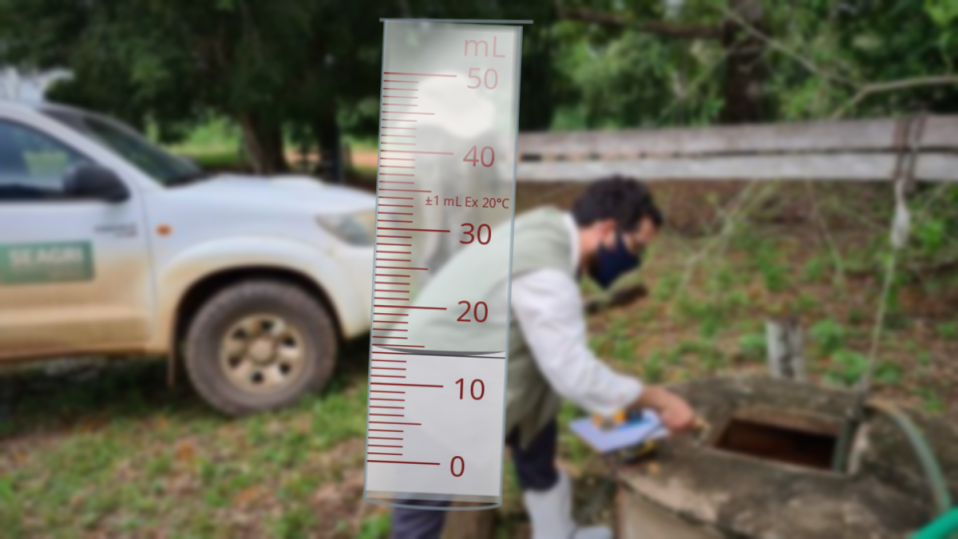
14 mL
